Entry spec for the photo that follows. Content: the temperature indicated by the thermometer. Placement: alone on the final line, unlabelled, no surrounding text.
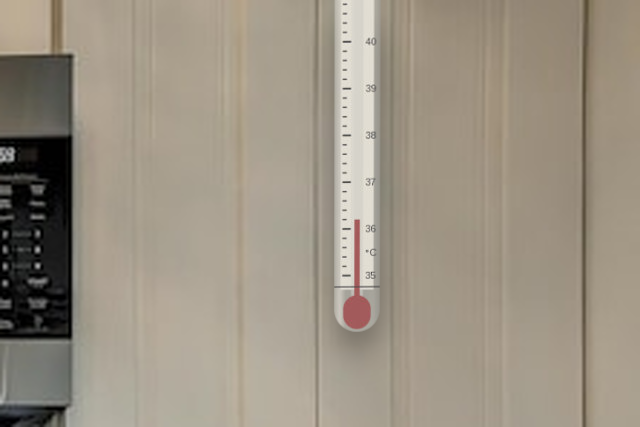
36.2 °C
